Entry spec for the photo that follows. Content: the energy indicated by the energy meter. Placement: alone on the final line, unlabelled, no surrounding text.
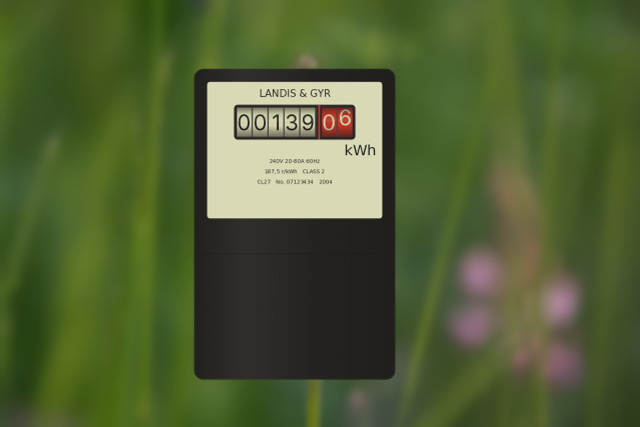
139.06 kWh
